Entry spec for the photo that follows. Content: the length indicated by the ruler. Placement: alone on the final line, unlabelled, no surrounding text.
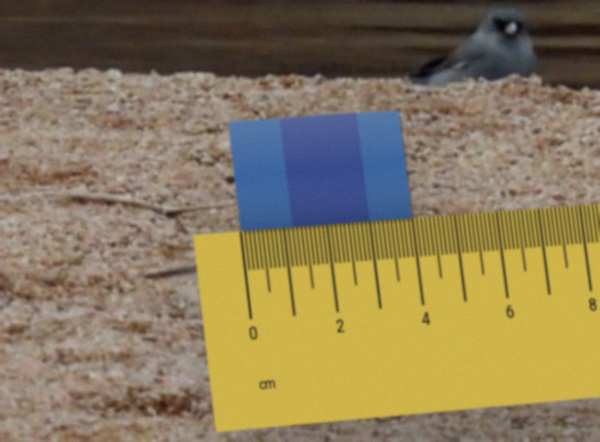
4 cm
